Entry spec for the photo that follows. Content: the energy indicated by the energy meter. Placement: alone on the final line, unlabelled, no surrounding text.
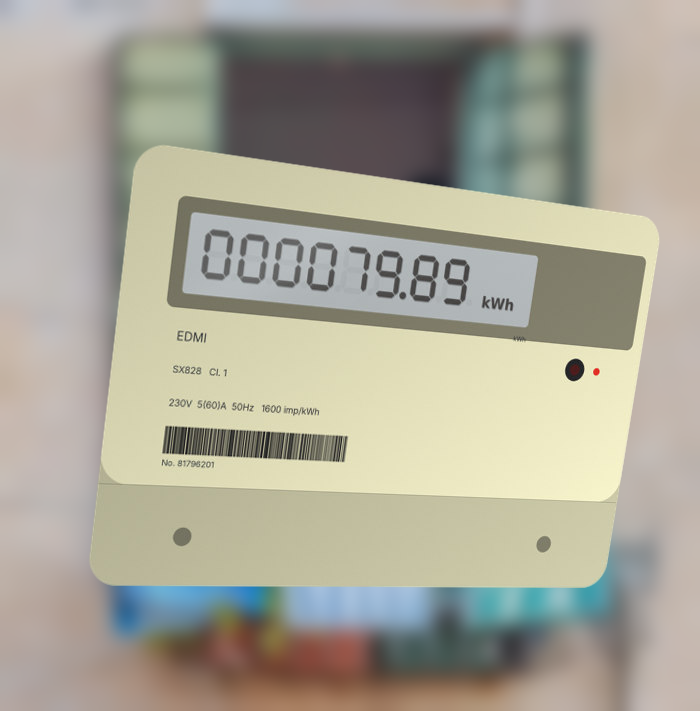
79.89 kWh
